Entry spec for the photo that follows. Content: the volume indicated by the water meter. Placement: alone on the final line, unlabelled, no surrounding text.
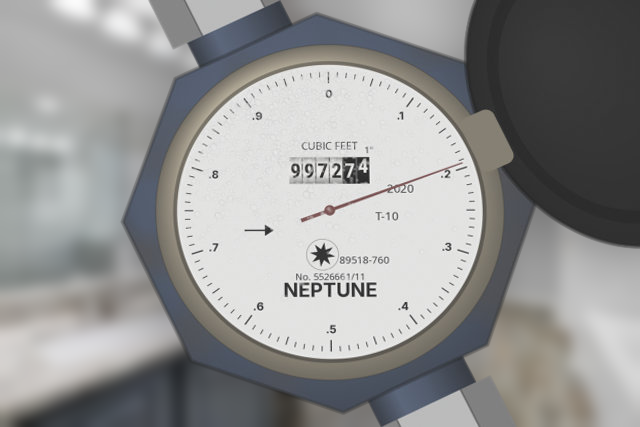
997274.19 ft³
